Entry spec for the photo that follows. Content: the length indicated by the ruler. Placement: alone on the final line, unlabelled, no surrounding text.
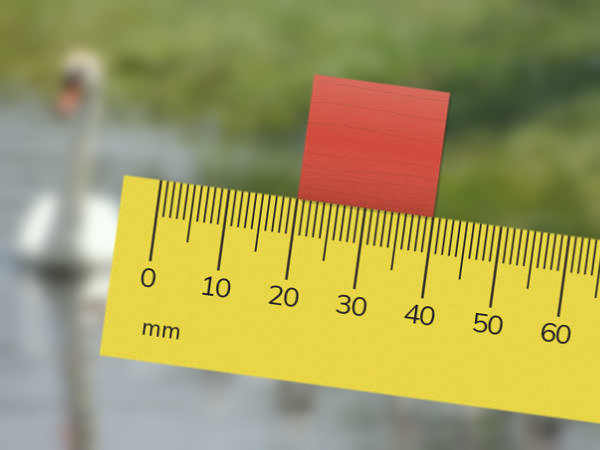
20 mm
